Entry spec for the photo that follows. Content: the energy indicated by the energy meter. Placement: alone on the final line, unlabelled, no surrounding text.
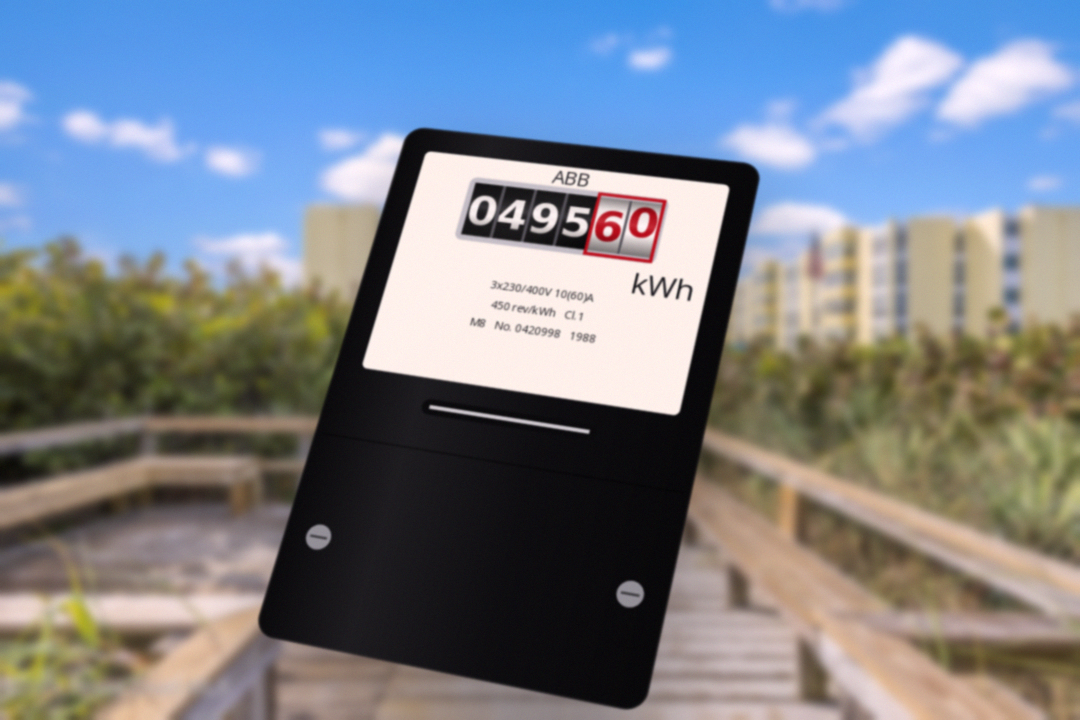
495.60 kWh
